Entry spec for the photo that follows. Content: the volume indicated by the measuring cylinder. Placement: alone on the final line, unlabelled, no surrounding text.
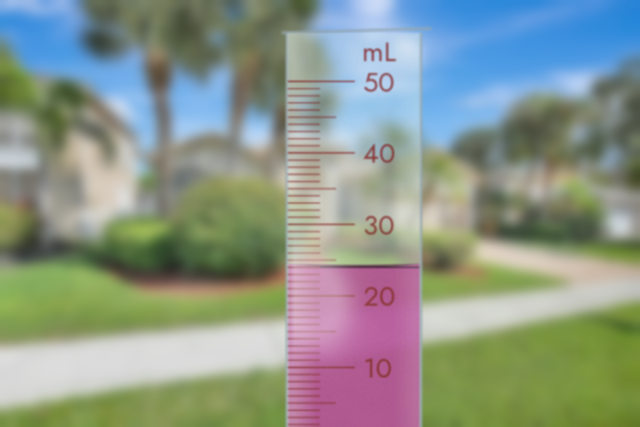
24 mL
